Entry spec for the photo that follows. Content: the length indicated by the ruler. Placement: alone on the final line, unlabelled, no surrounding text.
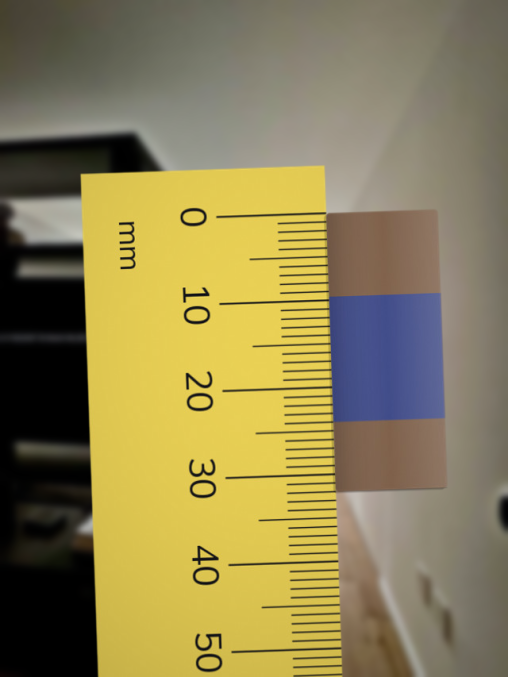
32 mm
